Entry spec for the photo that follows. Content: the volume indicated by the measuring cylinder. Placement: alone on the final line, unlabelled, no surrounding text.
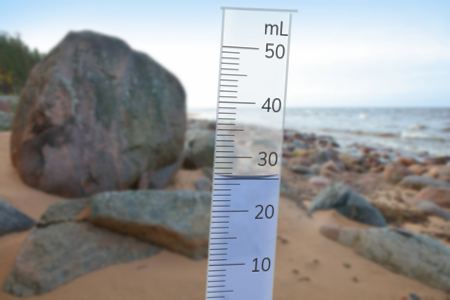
26 mL
